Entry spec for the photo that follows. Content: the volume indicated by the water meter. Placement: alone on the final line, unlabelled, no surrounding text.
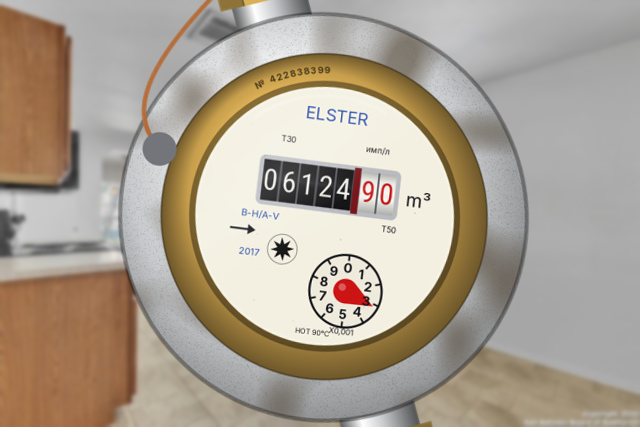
6124.903 m³
